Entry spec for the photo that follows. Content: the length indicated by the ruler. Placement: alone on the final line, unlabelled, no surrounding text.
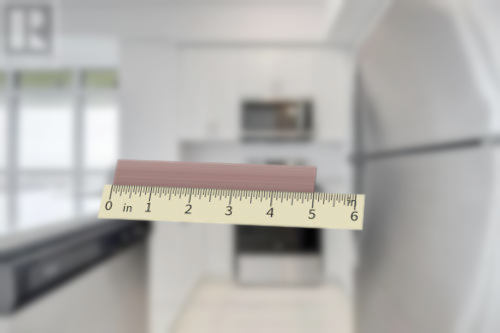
5 in
